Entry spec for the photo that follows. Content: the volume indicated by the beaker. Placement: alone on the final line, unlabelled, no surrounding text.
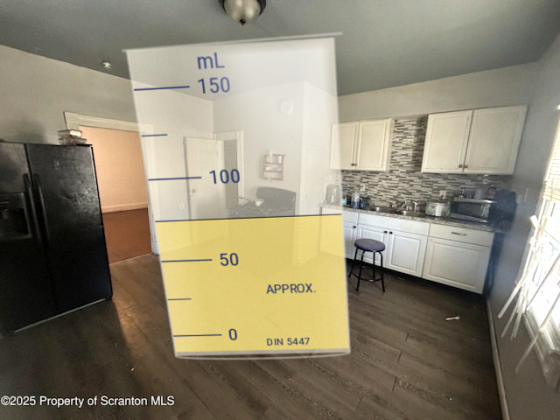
75 mL
